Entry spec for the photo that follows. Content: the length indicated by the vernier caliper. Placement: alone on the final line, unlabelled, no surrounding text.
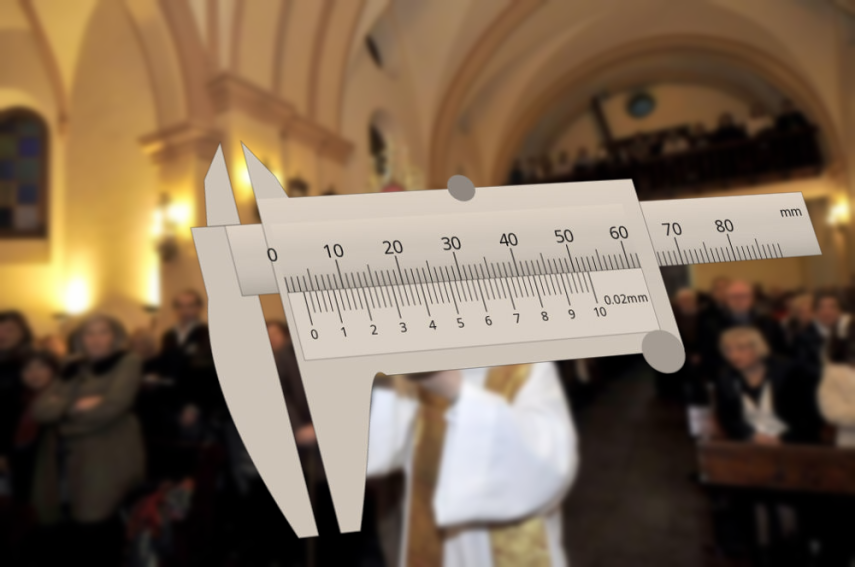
3.4 mm
